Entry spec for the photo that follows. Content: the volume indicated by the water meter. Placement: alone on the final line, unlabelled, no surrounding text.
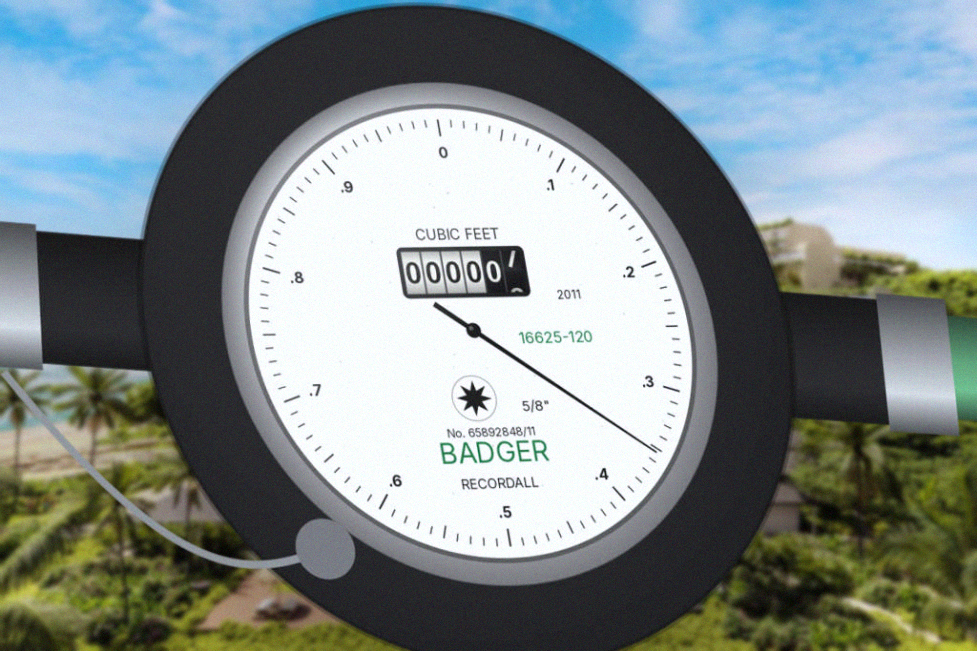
7.35 ft³
